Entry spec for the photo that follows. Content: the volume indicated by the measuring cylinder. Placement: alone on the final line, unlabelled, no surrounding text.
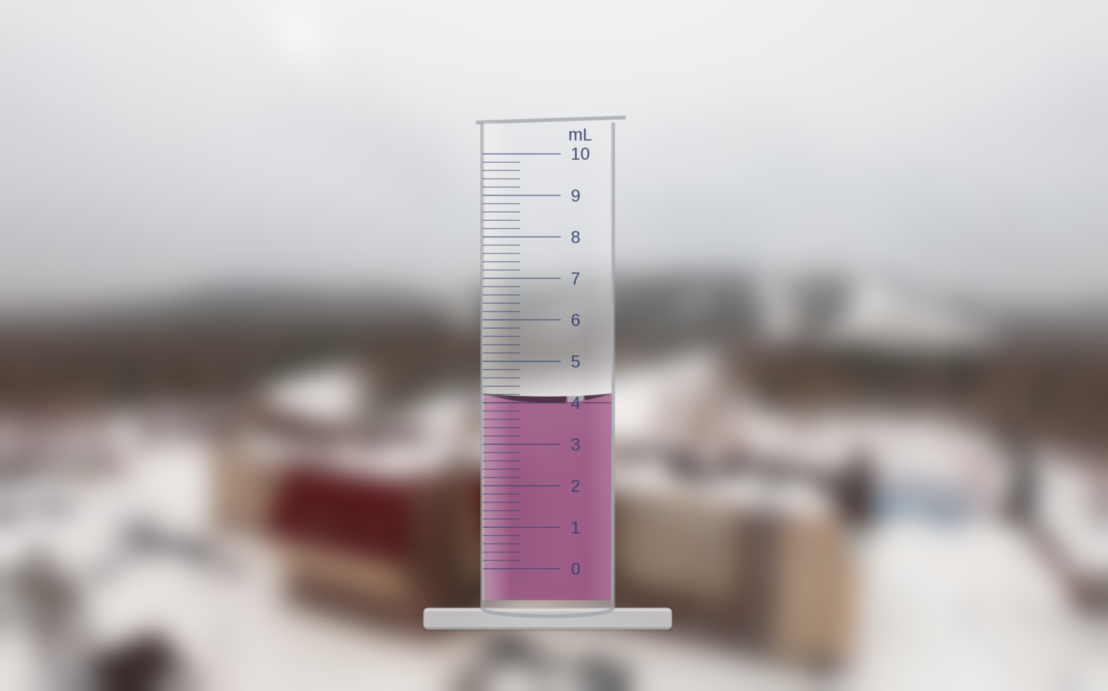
4 mL
